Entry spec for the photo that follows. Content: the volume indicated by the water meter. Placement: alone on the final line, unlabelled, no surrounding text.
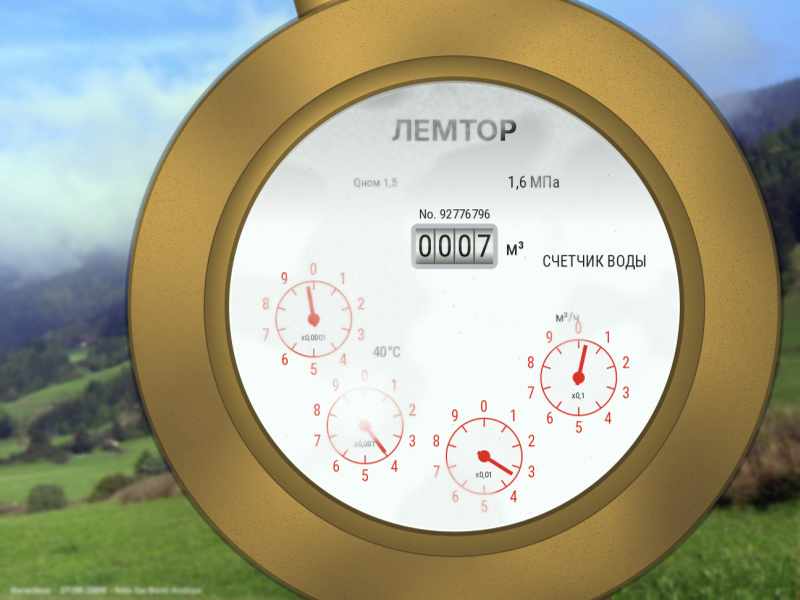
7.0339 m³
